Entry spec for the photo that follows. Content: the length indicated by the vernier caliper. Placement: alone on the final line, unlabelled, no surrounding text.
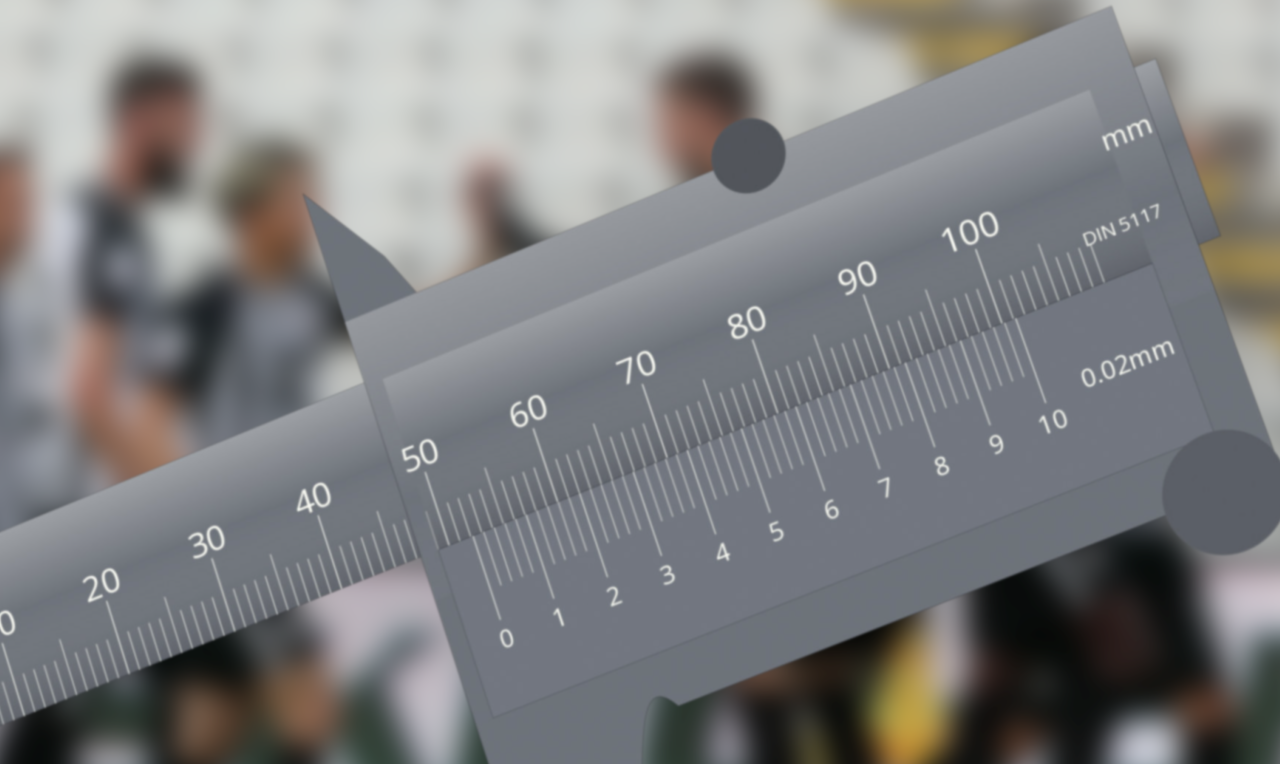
52.2 mm
